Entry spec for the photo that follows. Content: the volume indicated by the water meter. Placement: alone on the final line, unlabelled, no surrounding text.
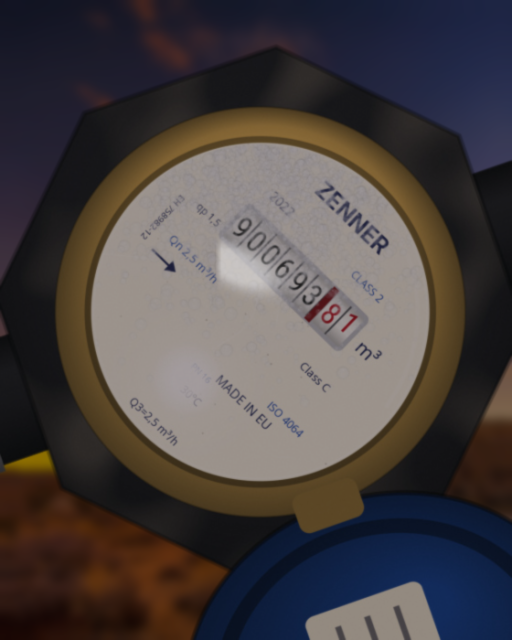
900693.81 m³
